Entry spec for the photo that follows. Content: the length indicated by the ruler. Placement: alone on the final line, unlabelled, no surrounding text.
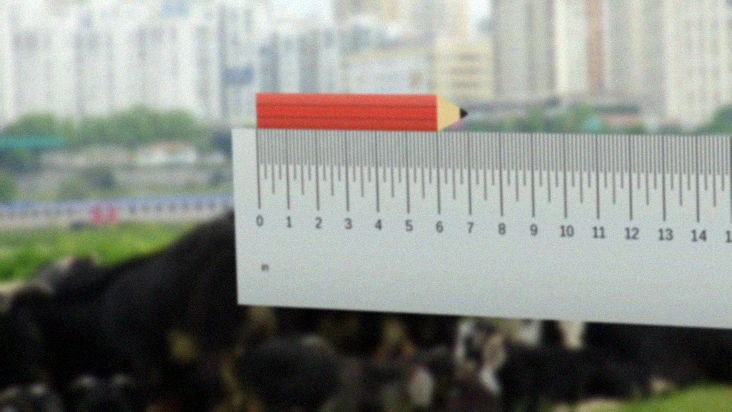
7 in
